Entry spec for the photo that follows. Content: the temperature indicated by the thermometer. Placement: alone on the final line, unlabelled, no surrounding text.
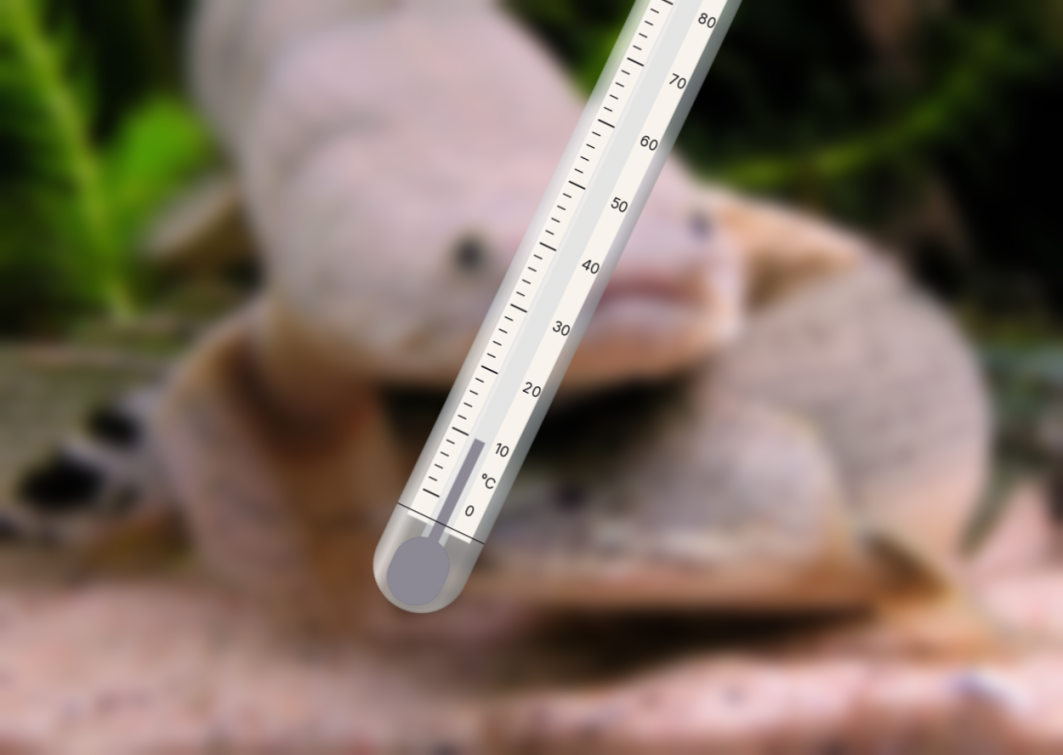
10 °C
